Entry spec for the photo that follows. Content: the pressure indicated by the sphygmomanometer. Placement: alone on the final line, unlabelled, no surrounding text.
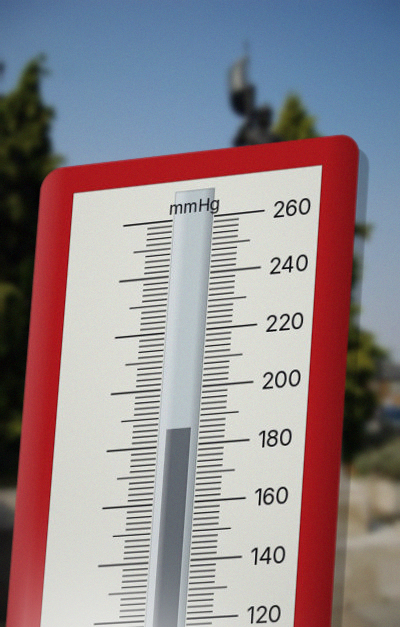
186 mmHg
